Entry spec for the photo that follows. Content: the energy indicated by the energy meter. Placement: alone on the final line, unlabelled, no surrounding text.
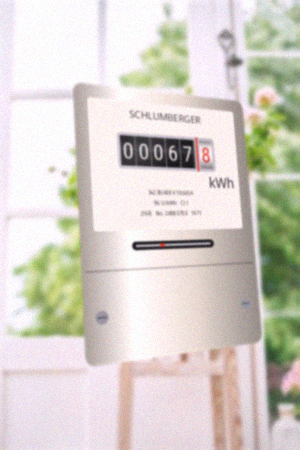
67.8 kWh
